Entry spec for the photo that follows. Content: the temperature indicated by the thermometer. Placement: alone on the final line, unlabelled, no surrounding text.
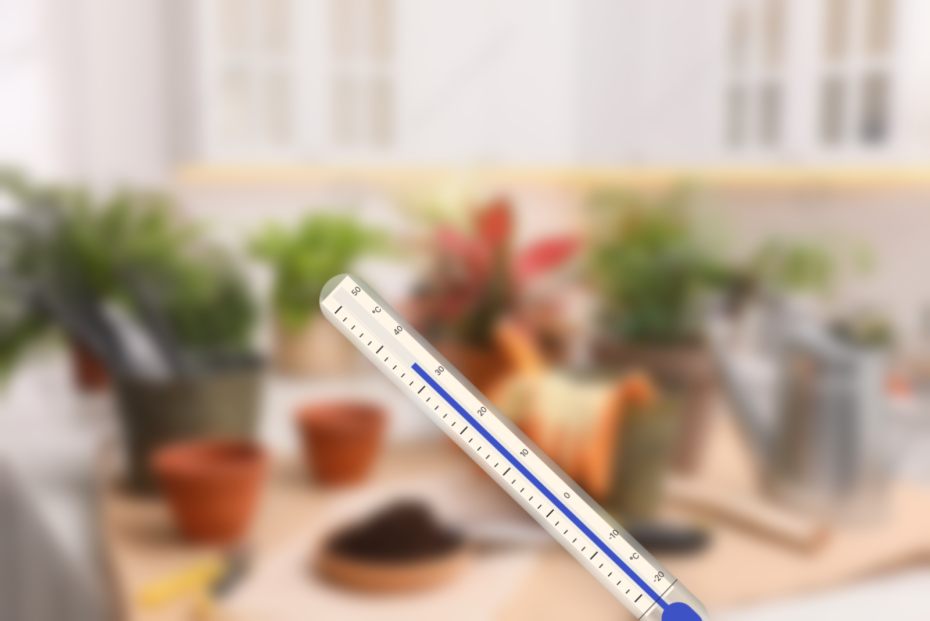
34 °C
